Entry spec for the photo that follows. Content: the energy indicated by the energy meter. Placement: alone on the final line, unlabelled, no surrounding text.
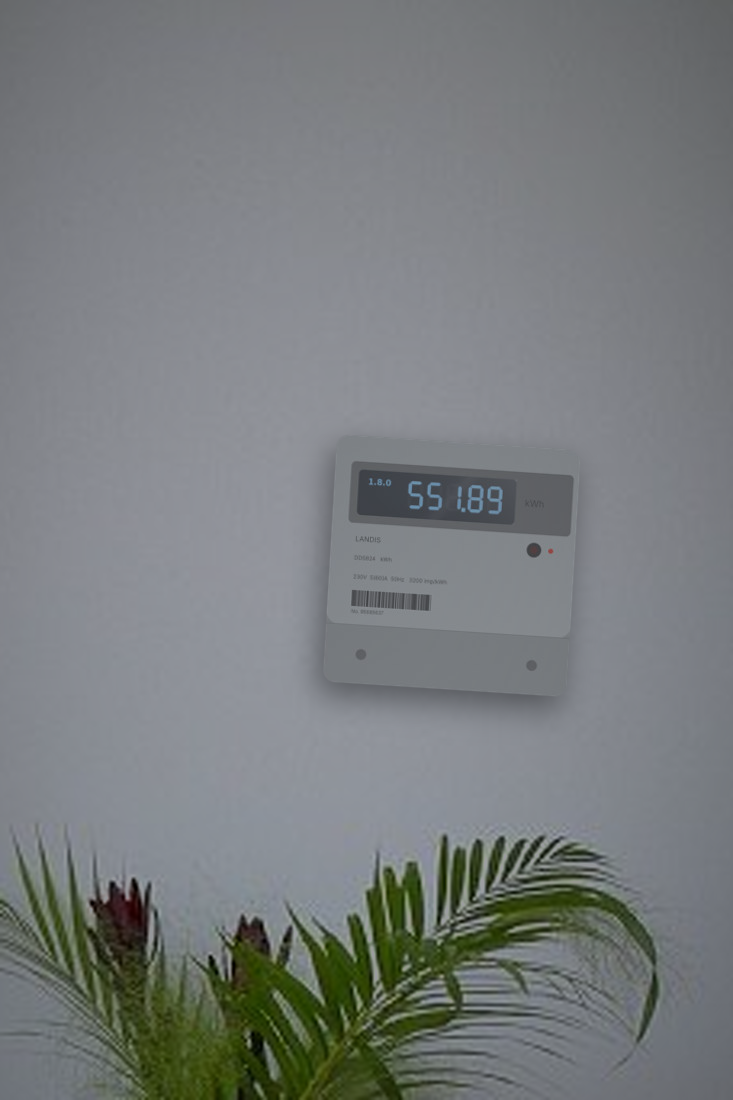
551.89 kWh
